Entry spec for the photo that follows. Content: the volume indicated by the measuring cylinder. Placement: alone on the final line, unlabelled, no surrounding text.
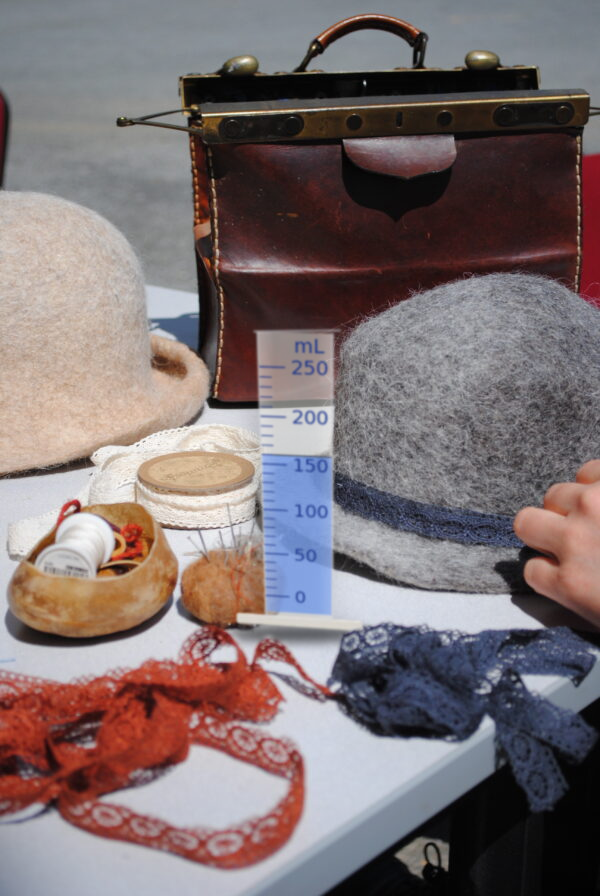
160 mL
